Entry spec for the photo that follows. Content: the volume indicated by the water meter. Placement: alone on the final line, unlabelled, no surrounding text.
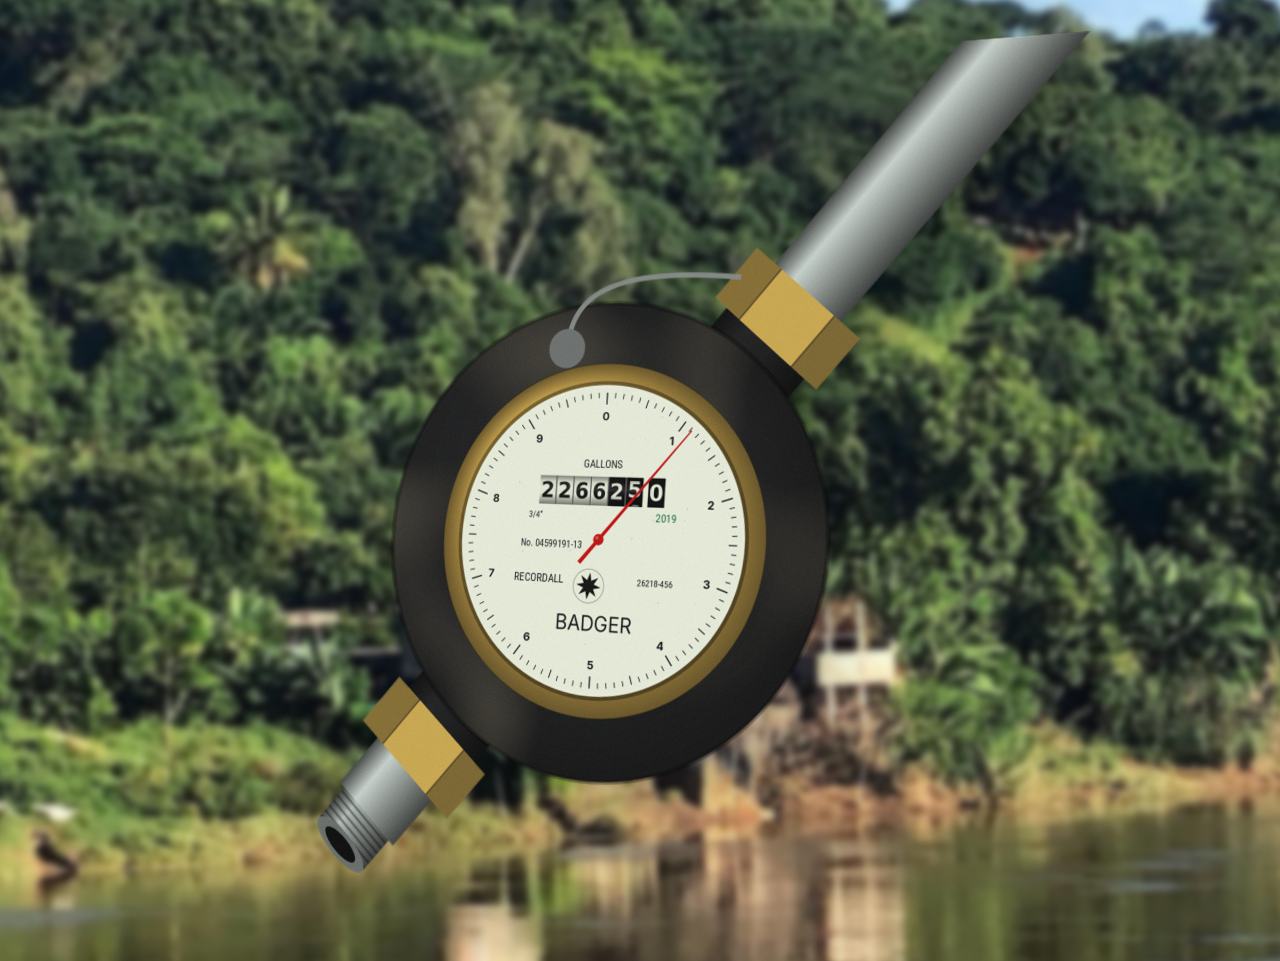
2266251.1 gal
